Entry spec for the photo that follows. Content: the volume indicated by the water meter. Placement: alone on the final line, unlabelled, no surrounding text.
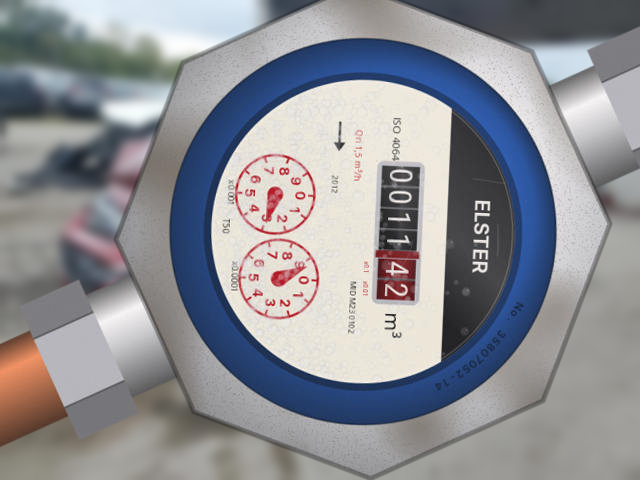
11.4229 m³
